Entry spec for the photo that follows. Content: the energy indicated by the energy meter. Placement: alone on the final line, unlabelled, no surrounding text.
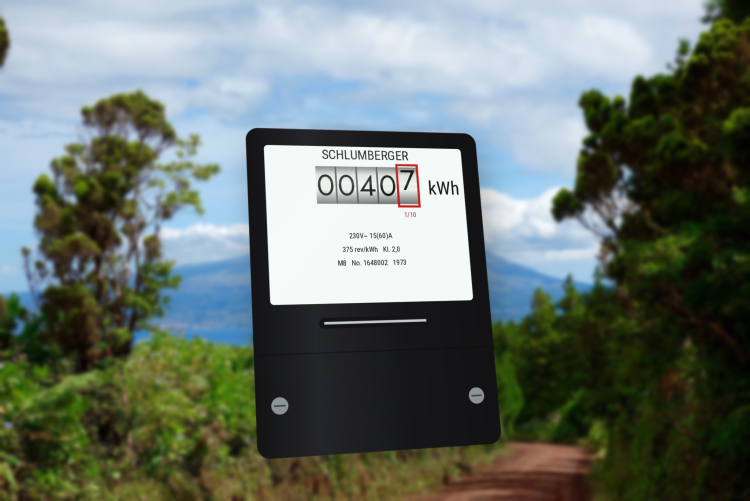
40.7 kWh
